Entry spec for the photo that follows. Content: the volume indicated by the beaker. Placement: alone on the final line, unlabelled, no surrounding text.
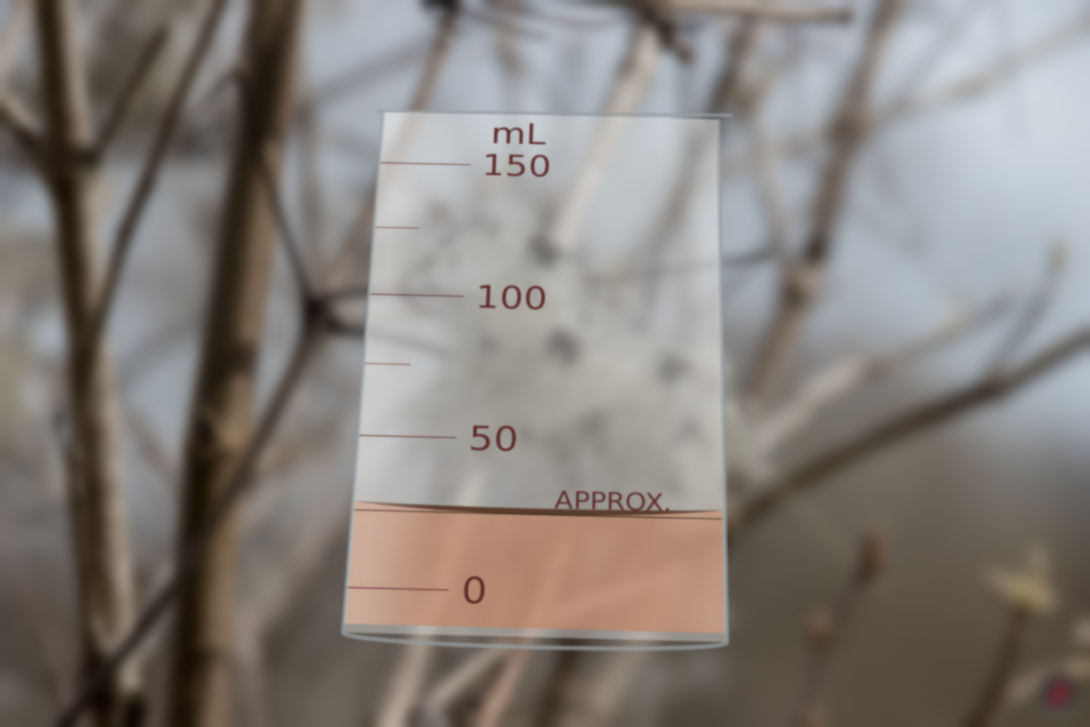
25 mL
